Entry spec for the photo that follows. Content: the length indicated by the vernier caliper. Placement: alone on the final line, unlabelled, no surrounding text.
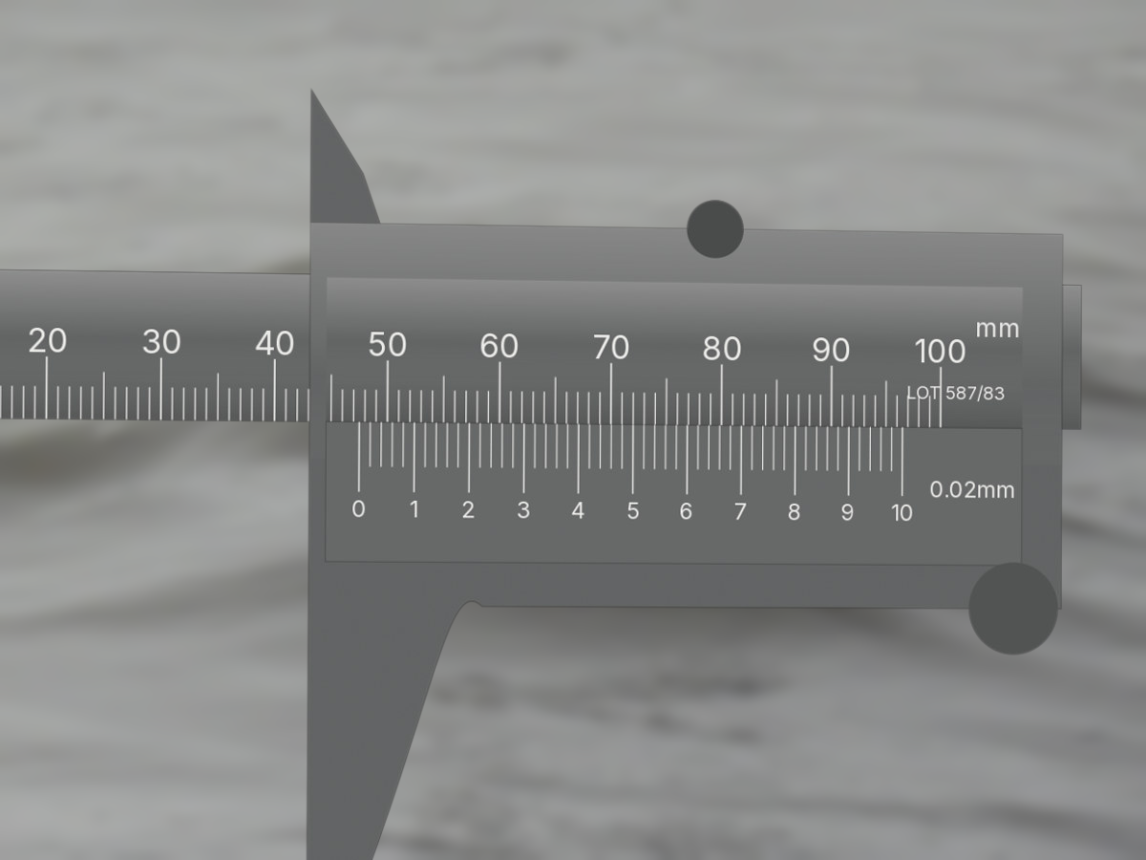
47.5 mm
